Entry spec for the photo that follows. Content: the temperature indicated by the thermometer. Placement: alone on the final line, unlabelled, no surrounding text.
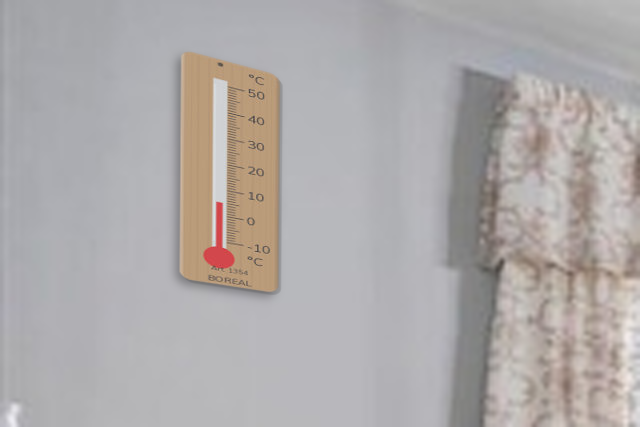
5 °C
